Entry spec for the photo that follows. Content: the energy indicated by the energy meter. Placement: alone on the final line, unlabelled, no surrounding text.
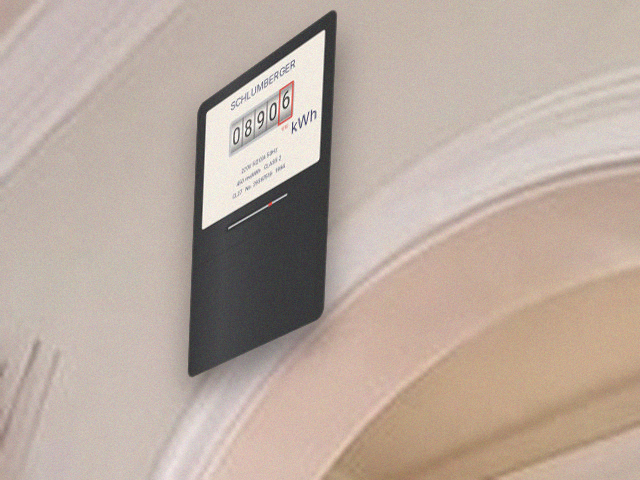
890.6 kWh
